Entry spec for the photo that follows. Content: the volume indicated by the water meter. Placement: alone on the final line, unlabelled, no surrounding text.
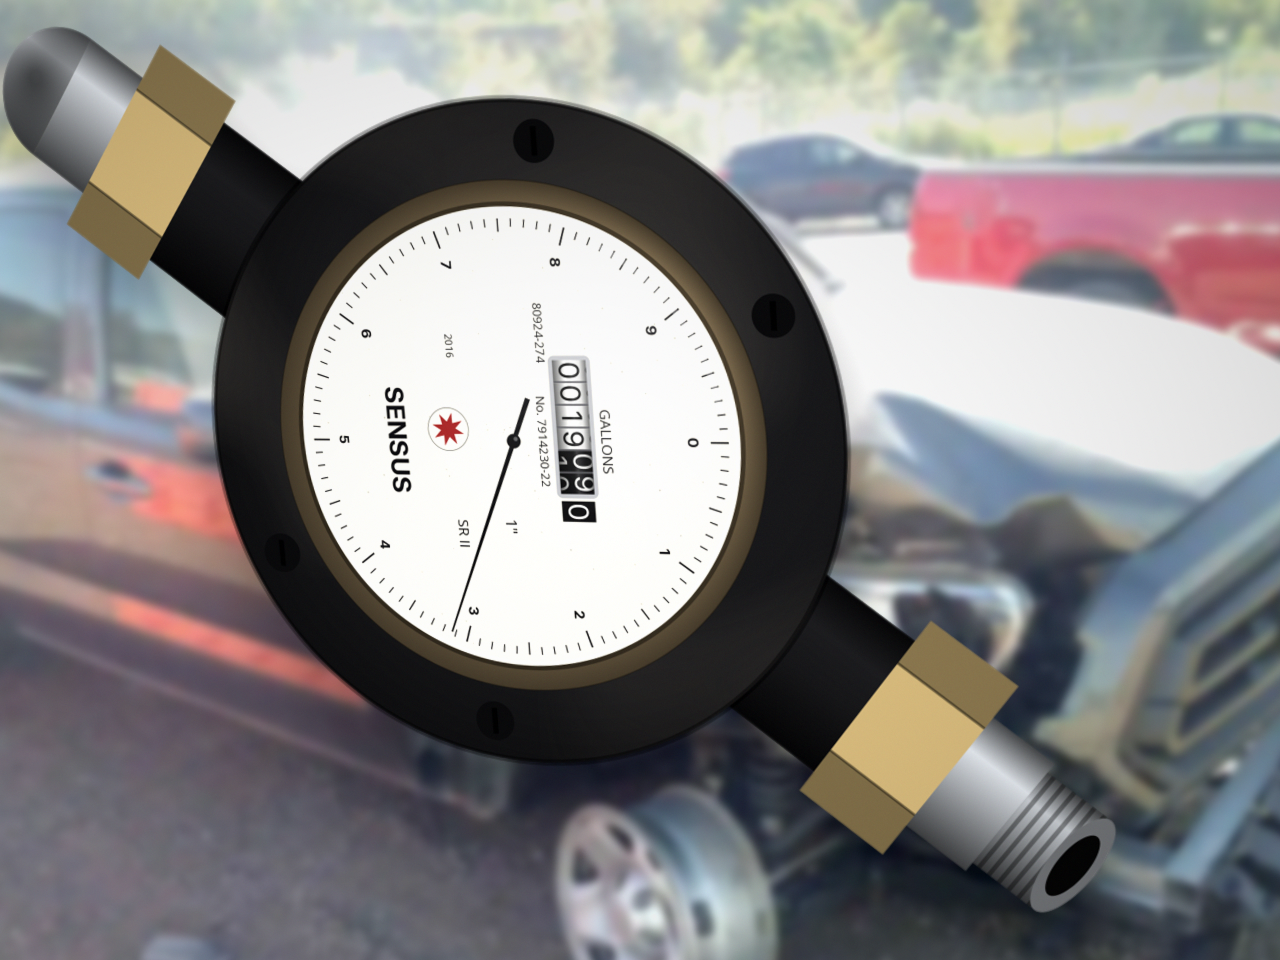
19093.1 gal
